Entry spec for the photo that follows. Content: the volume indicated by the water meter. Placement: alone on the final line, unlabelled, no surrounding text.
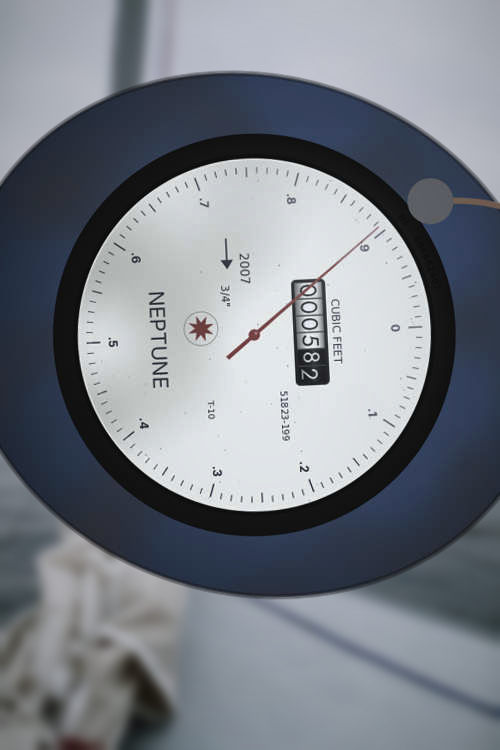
581.89 ft³
